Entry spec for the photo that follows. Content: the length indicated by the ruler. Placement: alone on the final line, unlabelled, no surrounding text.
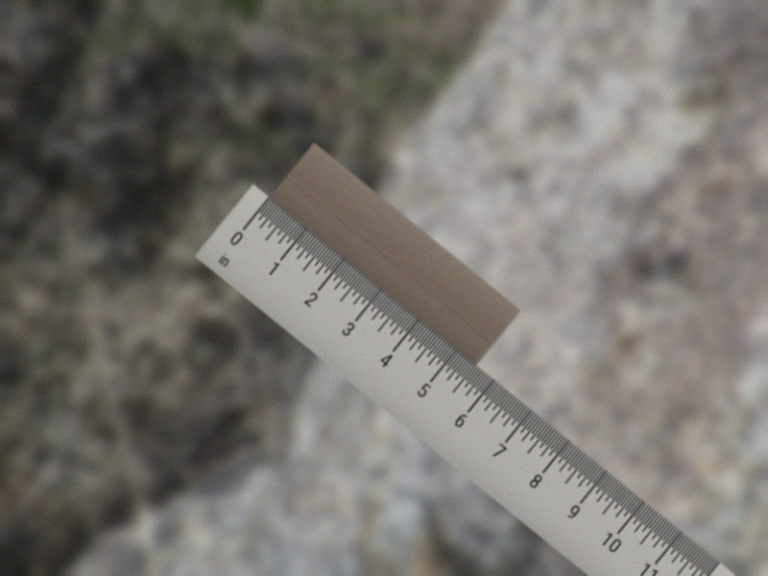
5.5 in
